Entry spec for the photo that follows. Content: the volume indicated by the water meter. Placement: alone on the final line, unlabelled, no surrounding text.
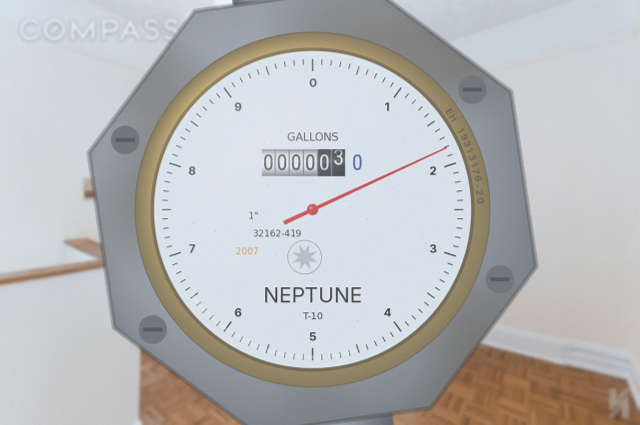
31.8 gal
